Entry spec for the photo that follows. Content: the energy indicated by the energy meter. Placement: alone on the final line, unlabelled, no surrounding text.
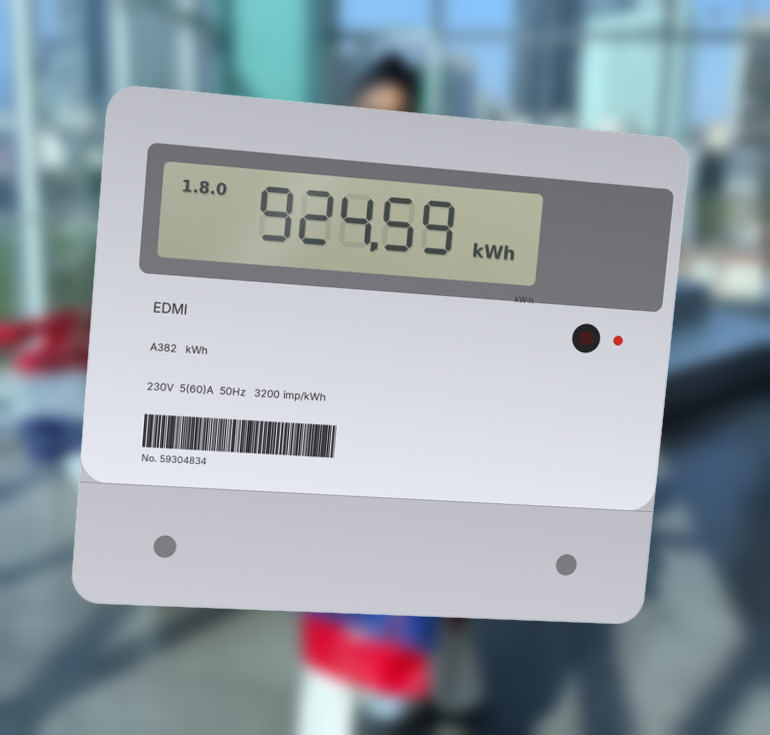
924.59 kWh
